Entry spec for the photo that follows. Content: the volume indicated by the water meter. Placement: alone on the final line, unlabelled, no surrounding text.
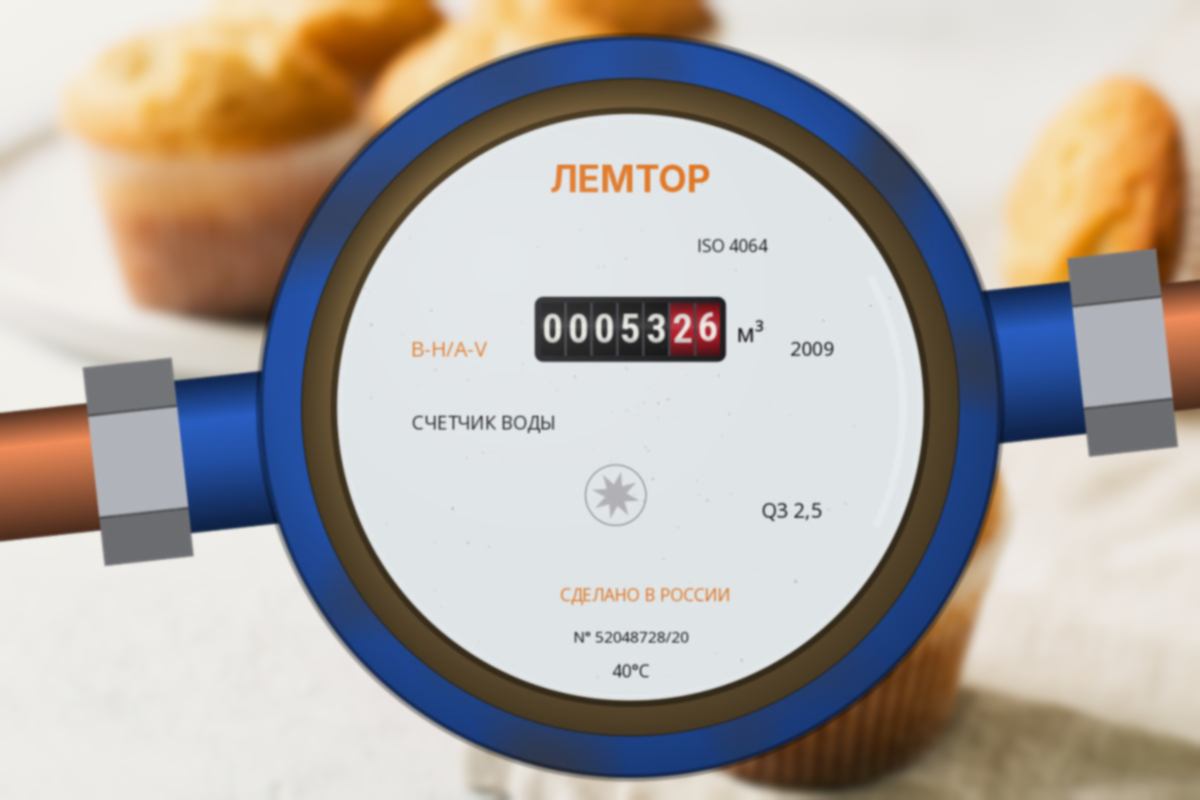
53.26 m³
